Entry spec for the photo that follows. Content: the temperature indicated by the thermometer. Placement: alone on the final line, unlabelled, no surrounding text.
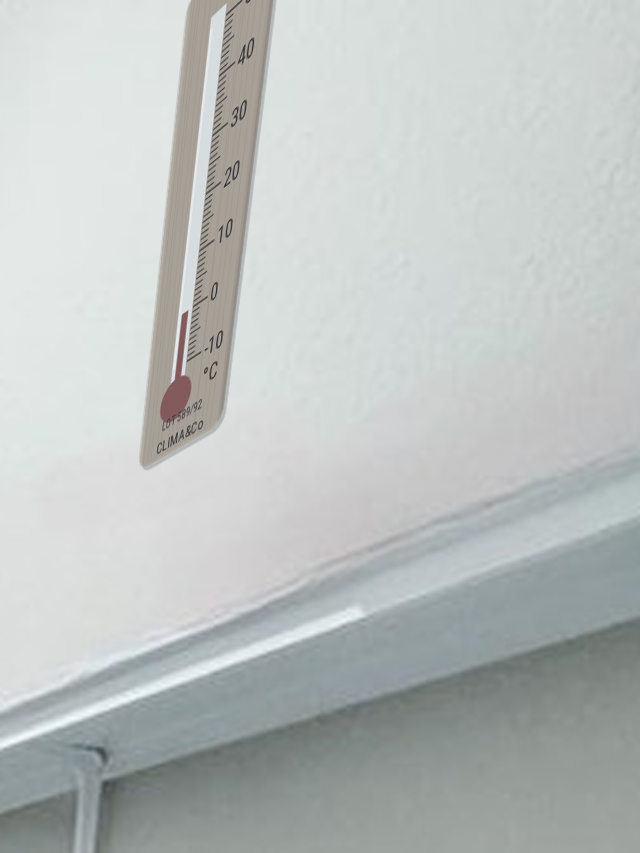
0 °C
